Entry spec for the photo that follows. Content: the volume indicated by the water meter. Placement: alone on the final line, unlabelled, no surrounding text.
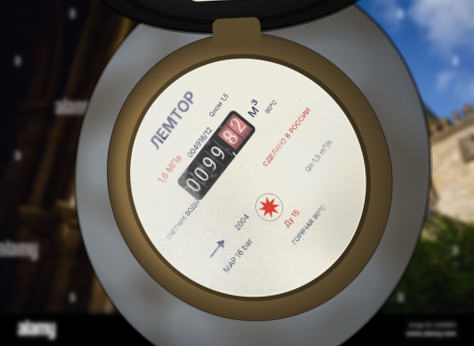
99.82 m³
